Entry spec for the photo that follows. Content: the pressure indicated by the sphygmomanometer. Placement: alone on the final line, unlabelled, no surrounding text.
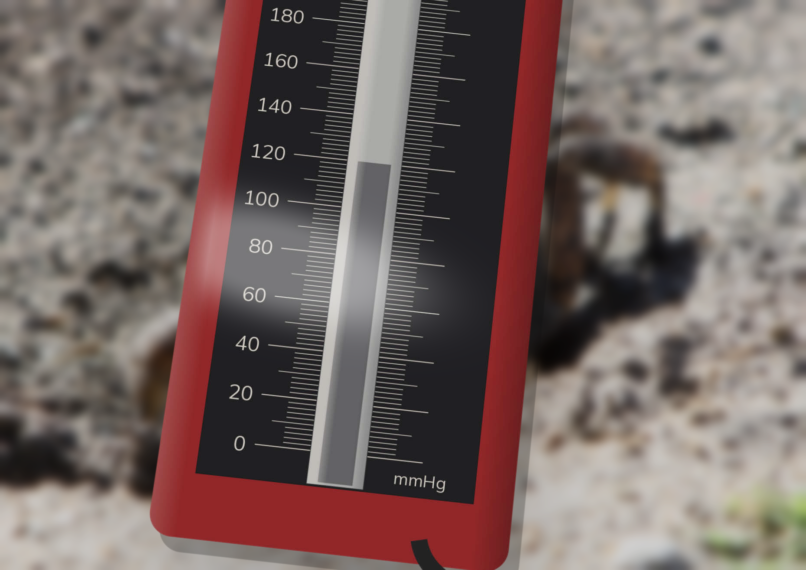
120 mmHg
